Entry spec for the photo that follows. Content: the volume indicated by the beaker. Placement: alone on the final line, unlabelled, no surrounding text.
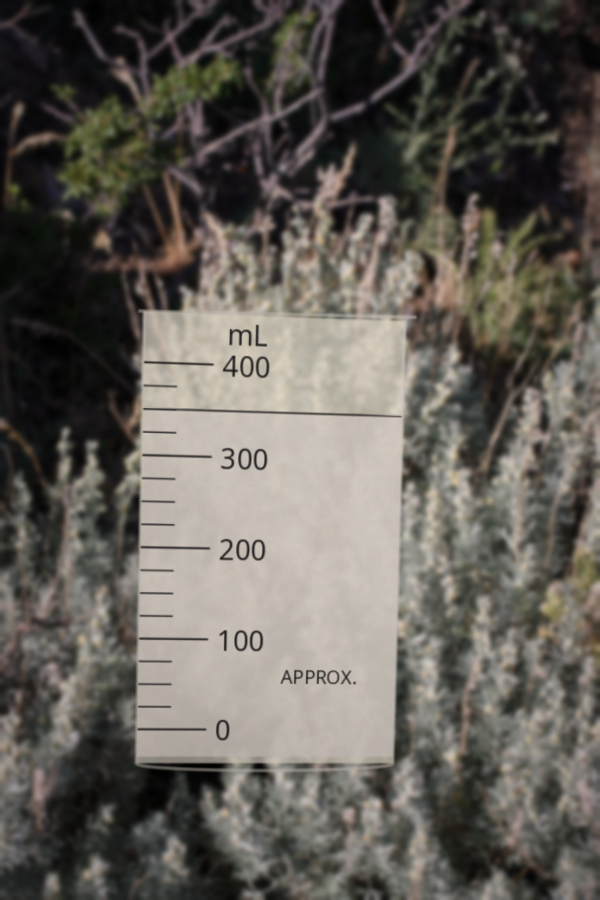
350 mL
